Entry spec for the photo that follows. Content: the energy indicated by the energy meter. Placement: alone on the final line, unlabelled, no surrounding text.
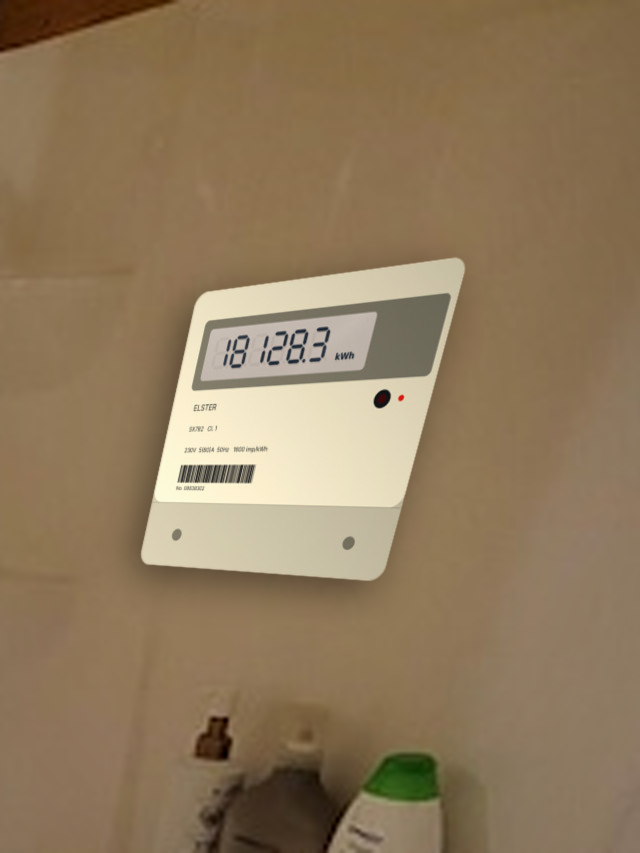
18128.3 kWh
